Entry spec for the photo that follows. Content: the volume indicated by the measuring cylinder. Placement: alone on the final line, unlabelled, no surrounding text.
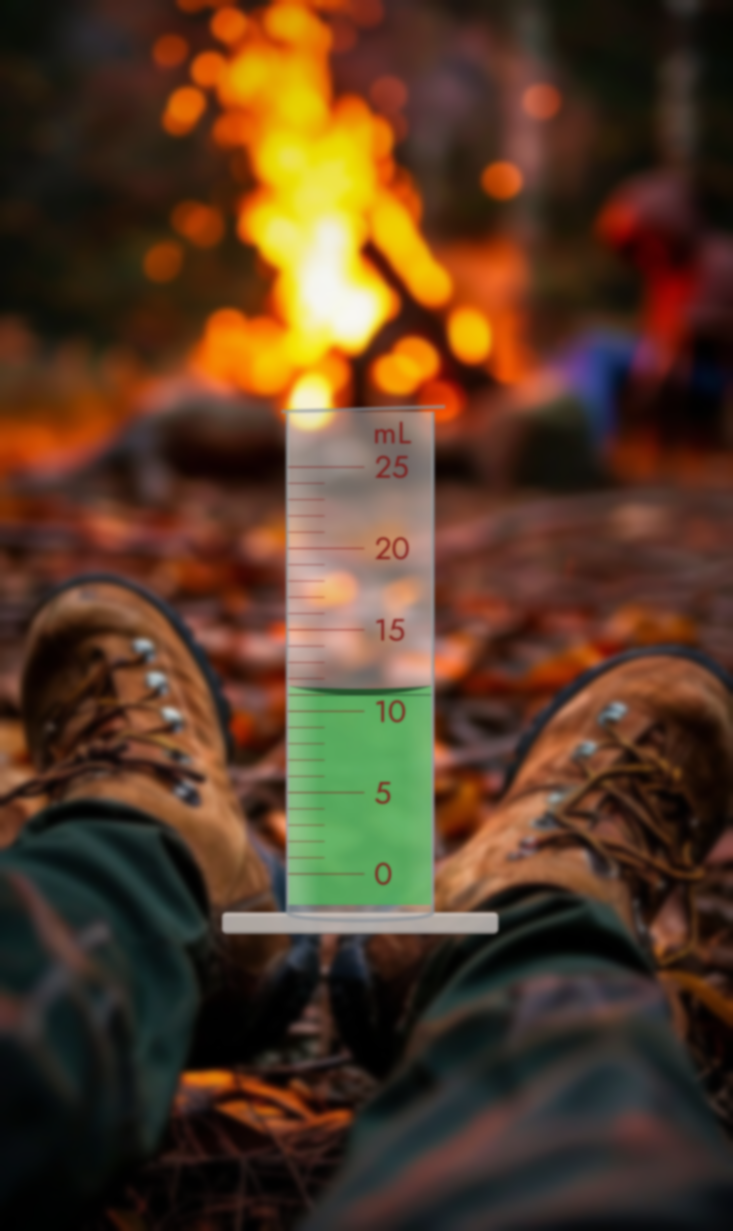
11 mL
